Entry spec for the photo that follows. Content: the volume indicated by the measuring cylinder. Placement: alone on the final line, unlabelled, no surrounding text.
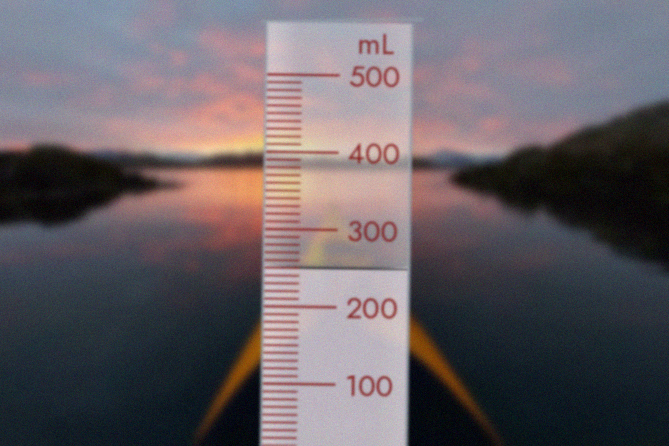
250 mL
